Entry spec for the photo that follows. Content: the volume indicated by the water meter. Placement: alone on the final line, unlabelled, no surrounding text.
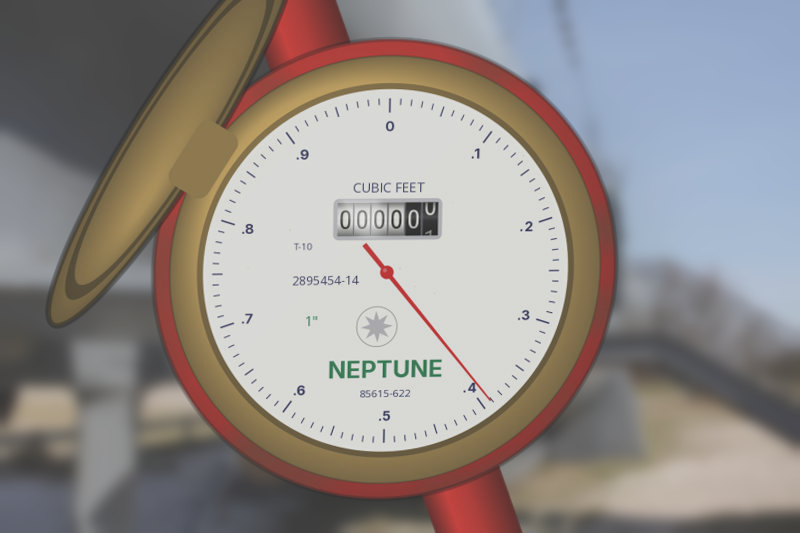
0.39 ft³
